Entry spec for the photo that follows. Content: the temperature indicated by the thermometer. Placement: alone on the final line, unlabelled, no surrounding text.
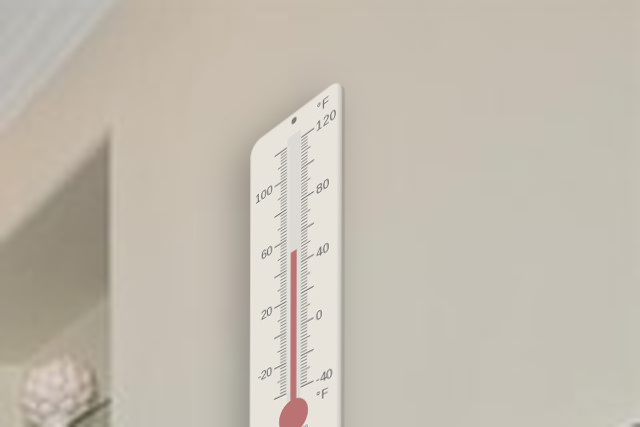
50 °F
